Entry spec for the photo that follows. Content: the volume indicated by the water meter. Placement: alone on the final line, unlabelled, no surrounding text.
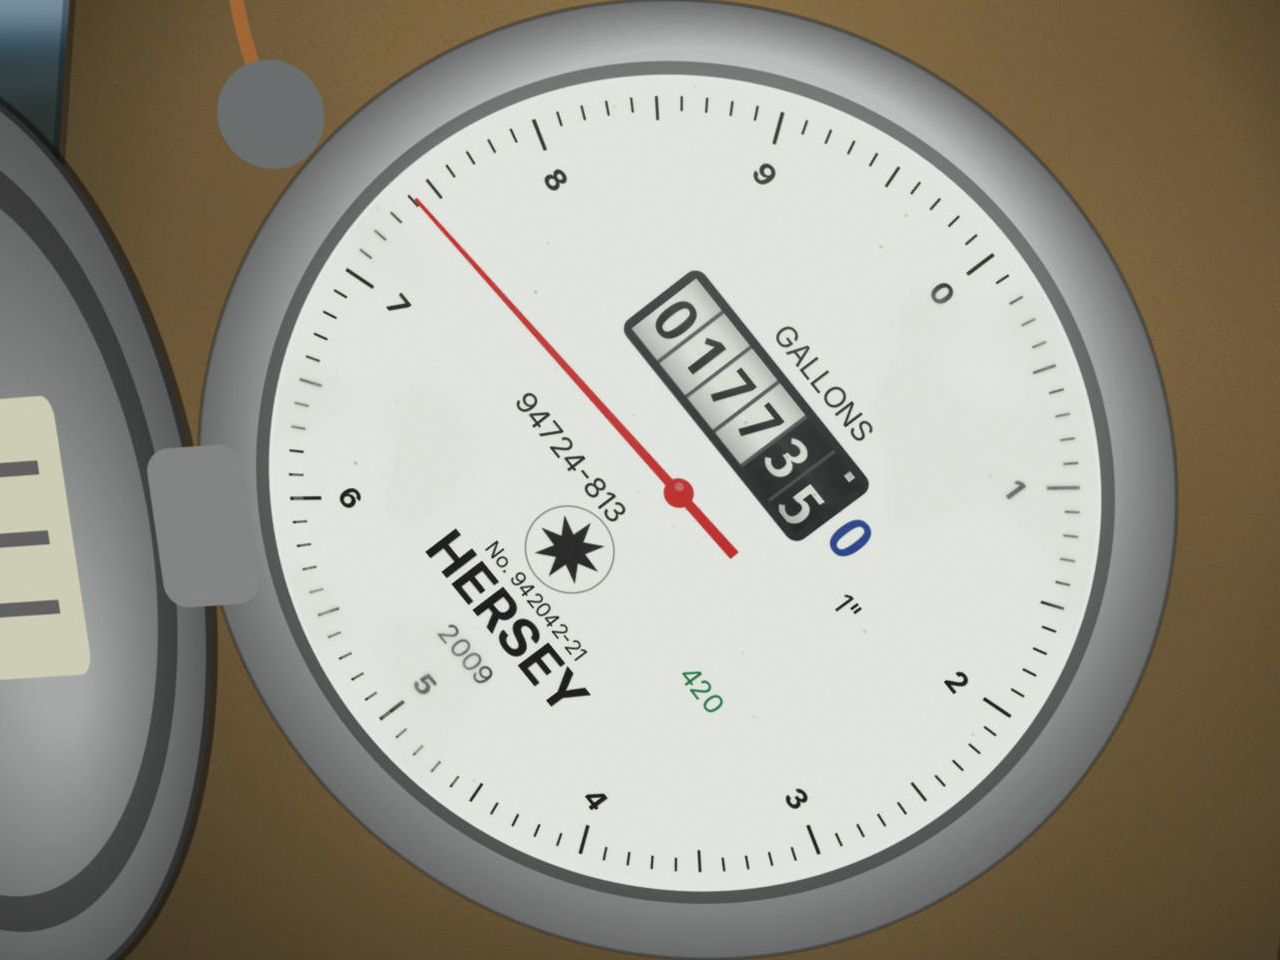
177347.4 gal
